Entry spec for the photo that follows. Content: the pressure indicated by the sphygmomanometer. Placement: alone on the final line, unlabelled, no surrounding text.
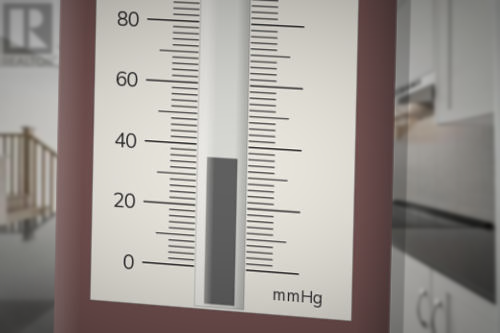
36 mmHg
